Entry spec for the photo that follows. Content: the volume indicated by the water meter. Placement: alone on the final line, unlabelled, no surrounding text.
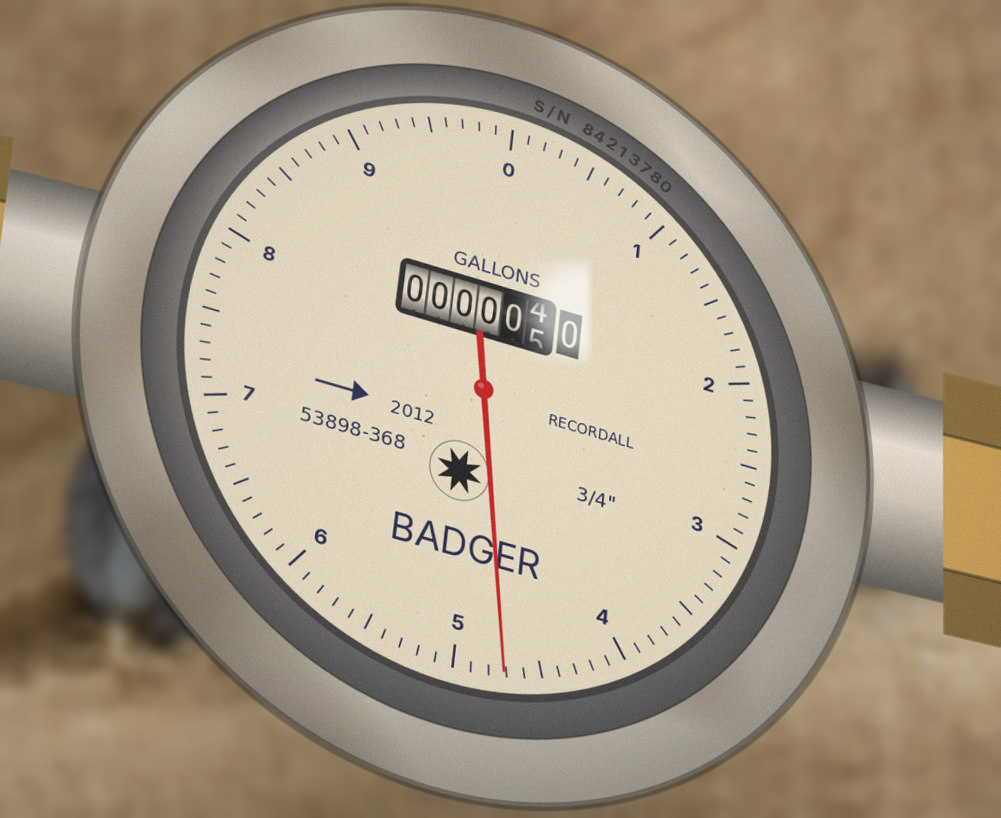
44.7 gal
